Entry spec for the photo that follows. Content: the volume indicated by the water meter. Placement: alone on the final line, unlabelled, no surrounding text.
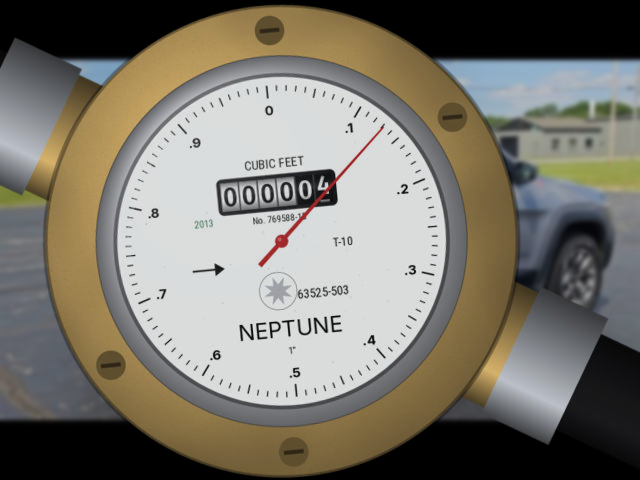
4.13 ft³
